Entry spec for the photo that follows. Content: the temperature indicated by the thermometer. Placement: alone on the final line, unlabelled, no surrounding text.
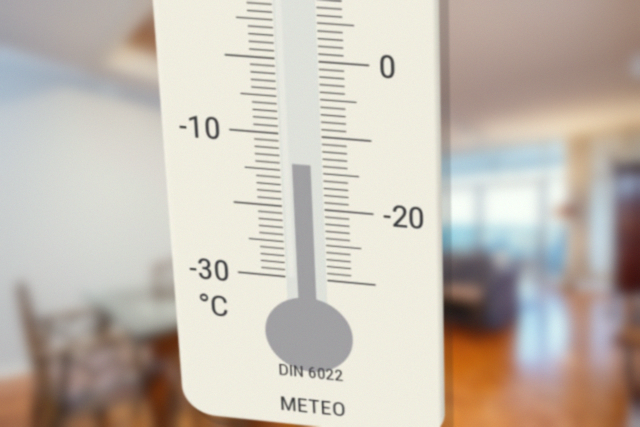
-14 °C
